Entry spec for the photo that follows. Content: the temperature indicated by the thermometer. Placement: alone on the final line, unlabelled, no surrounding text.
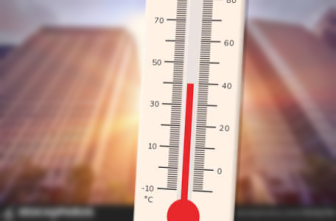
40 °C
